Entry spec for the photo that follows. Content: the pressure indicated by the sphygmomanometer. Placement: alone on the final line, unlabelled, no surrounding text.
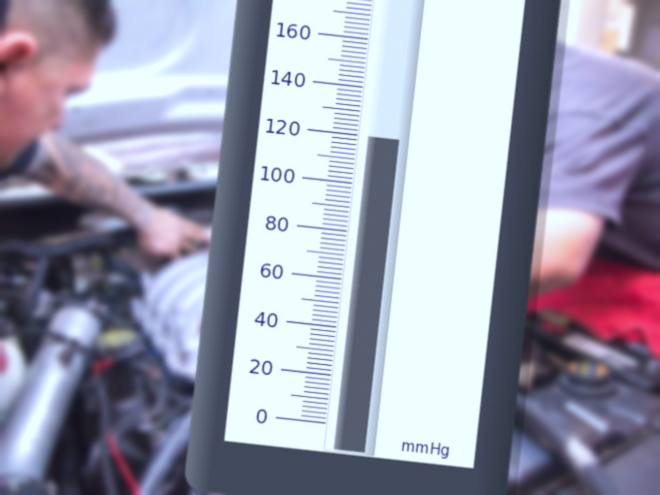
120 mmHg
